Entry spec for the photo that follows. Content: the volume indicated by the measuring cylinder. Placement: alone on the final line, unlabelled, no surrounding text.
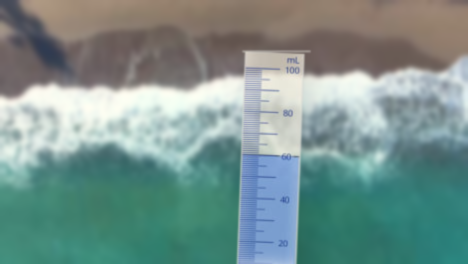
60 mL
